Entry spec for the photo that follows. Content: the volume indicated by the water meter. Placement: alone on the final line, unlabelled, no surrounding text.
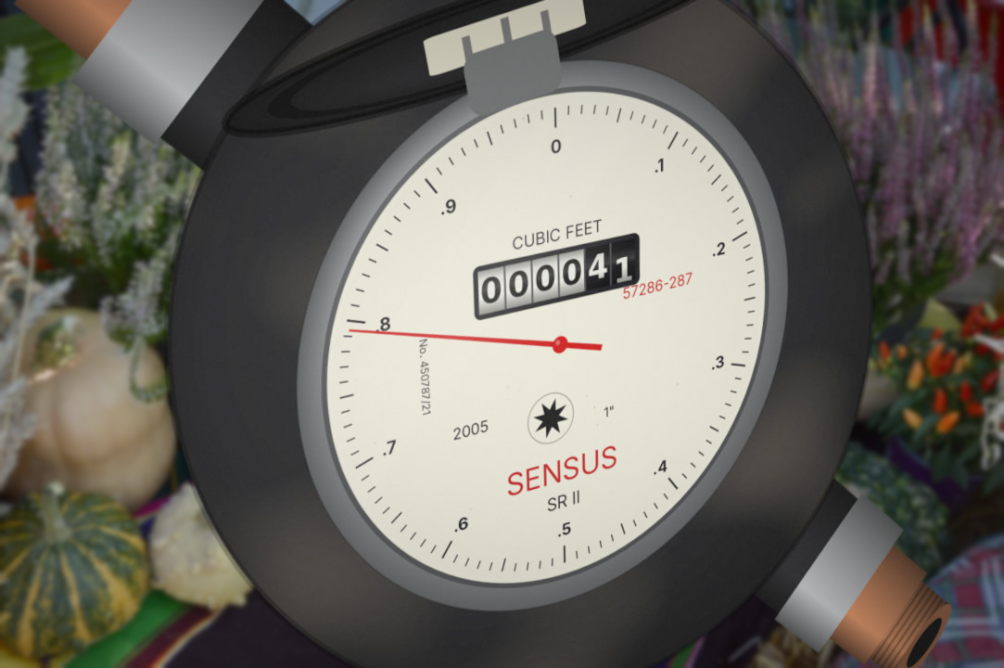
40.79 ft³
